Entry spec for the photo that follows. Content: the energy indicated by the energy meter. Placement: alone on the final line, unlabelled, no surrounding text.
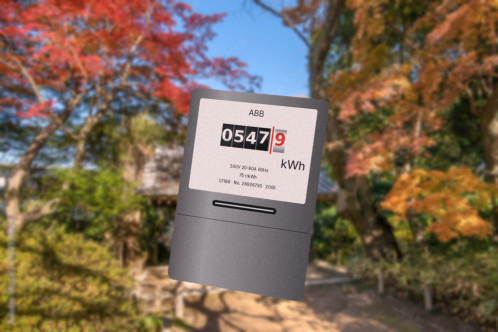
547.9 kWh
